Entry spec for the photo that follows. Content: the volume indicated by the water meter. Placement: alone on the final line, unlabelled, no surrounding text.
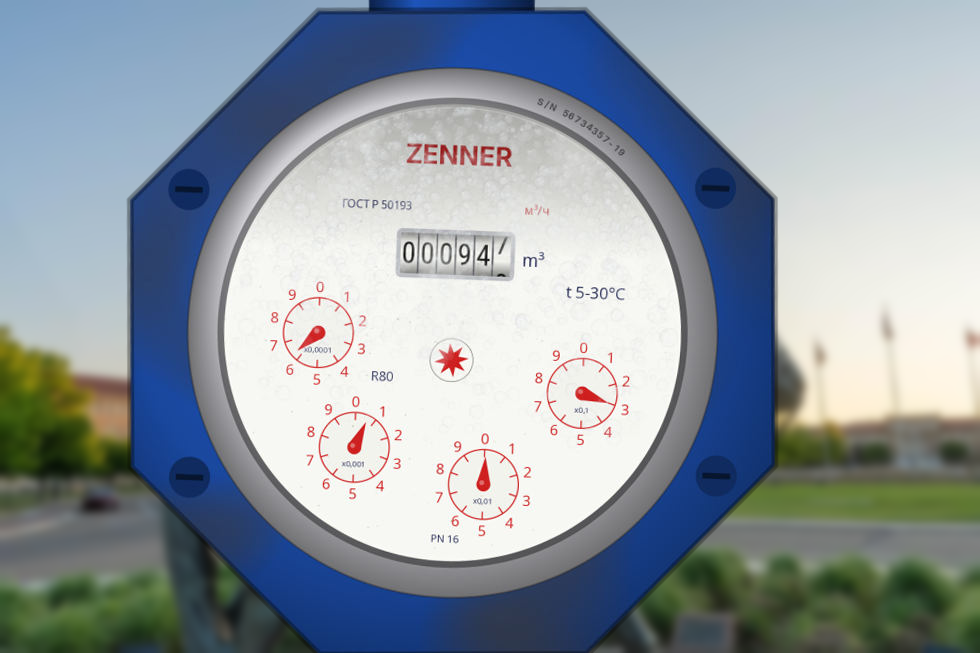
947.3006 m³
